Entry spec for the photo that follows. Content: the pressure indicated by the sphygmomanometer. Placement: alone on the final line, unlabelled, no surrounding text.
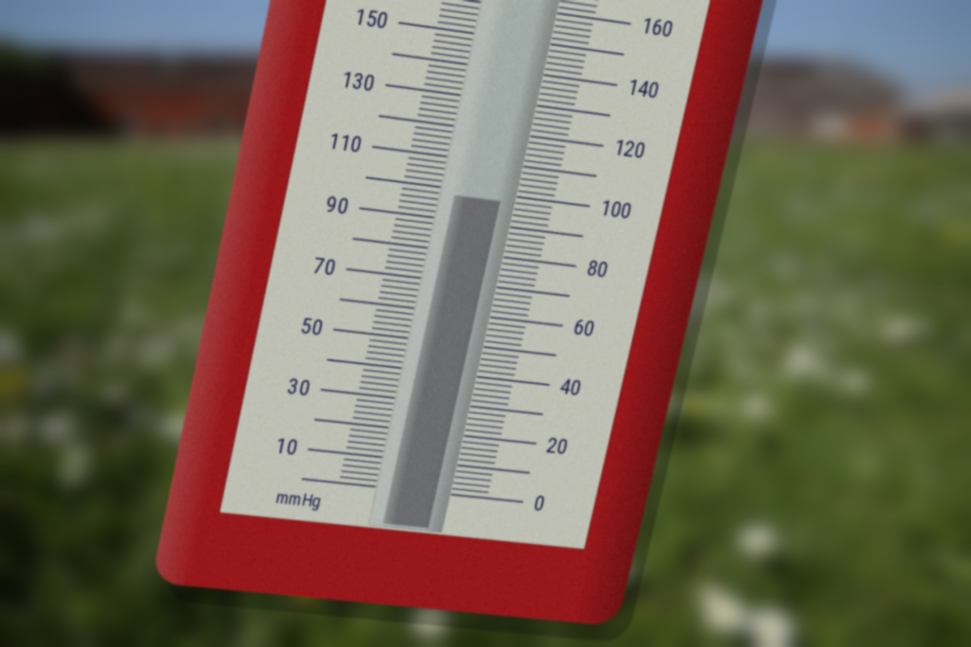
98 mmHg
